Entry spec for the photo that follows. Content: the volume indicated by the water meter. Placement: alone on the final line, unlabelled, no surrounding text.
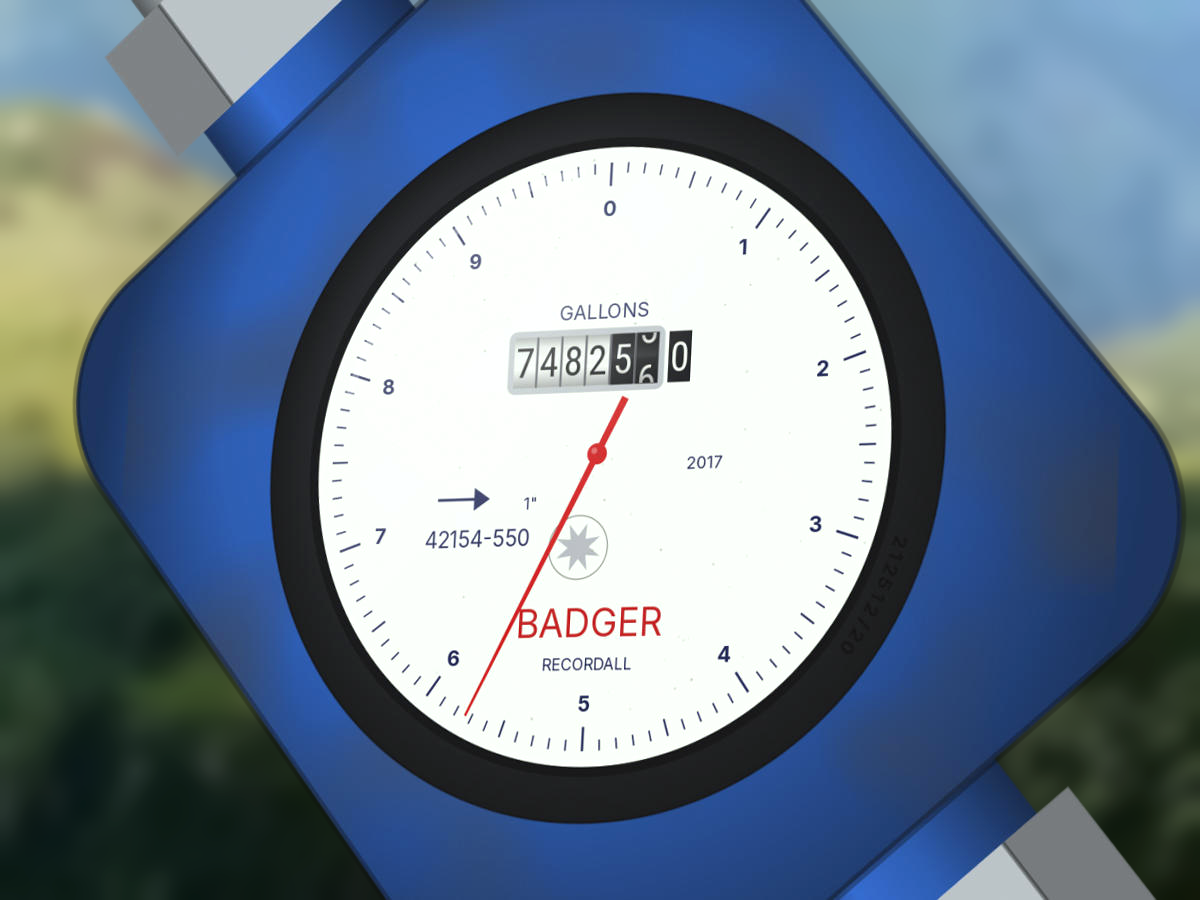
7482555.7 gal
